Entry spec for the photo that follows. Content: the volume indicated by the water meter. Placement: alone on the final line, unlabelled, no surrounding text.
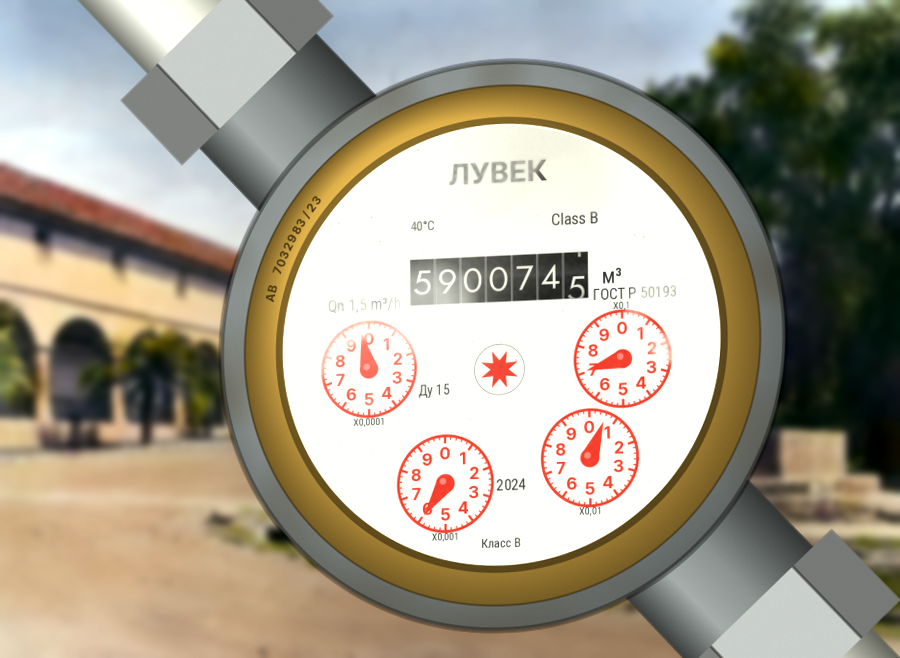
5900744.7059 m³
